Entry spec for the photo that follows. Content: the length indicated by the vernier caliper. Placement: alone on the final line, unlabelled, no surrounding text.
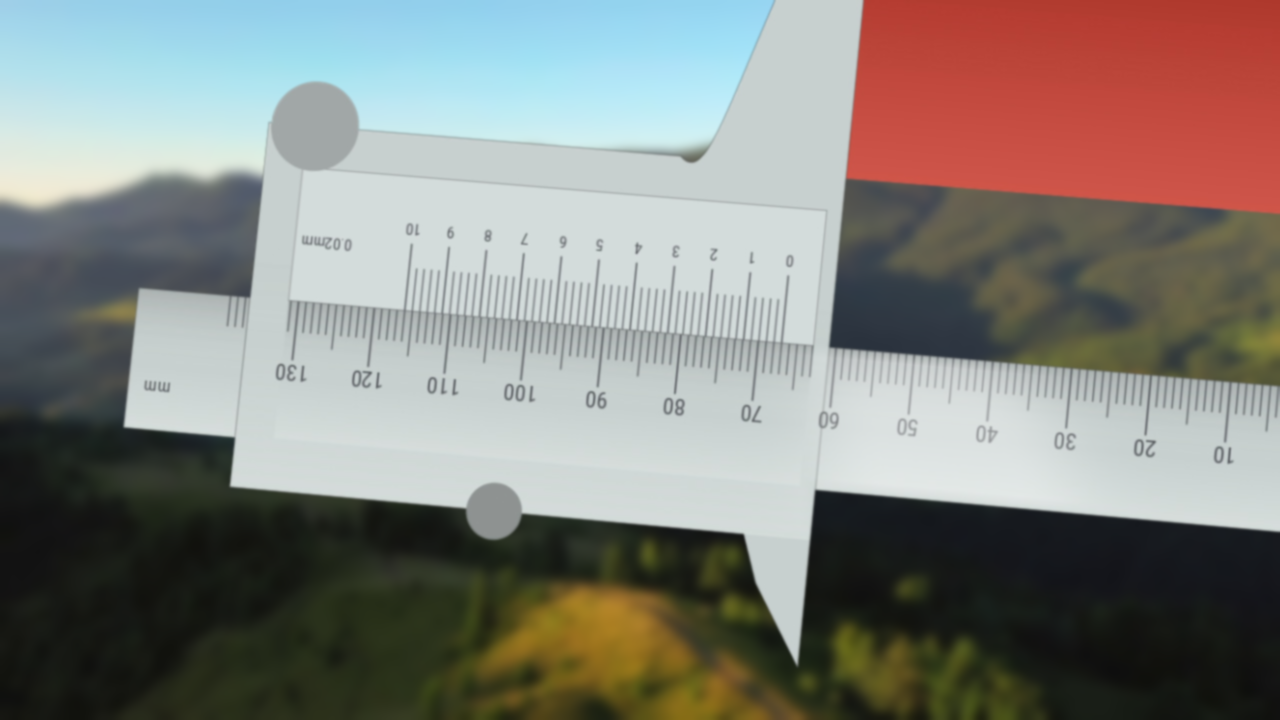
67.0 mm
